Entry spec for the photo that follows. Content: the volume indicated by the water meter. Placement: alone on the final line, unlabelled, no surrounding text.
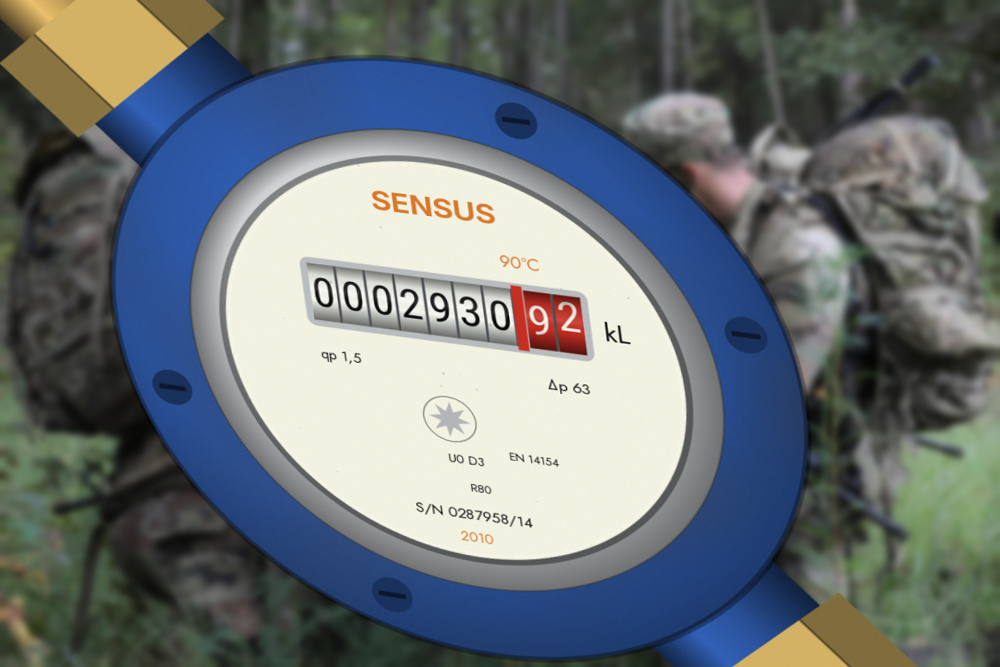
2930.92 kL
